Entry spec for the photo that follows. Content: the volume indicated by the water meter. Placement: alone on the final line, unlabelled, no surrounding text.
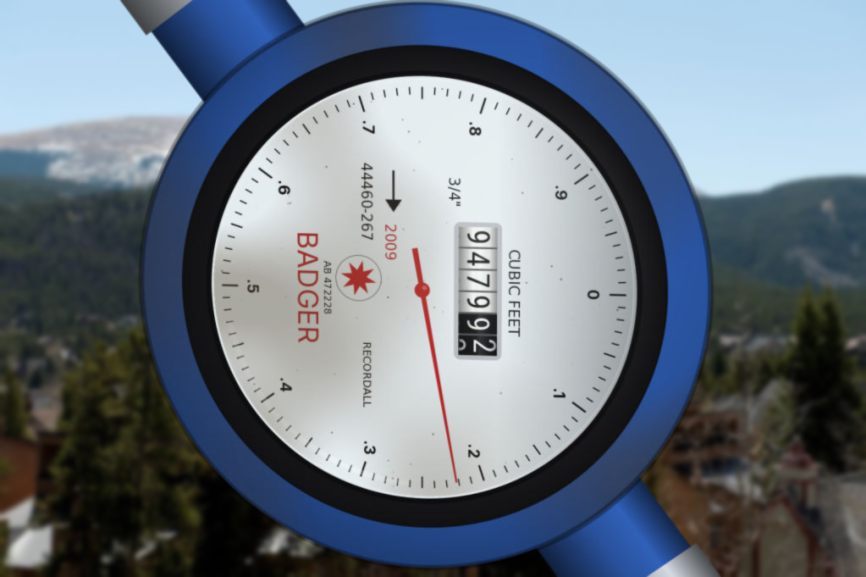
947992.22 ft³
